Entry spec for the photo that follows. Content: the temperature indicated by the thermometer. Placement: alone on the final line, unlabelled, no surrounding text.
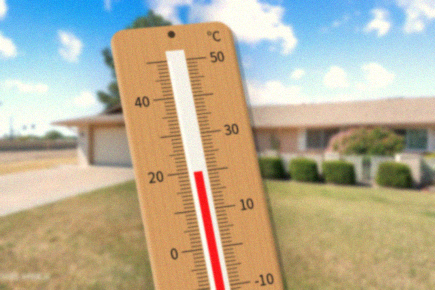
20 °C
